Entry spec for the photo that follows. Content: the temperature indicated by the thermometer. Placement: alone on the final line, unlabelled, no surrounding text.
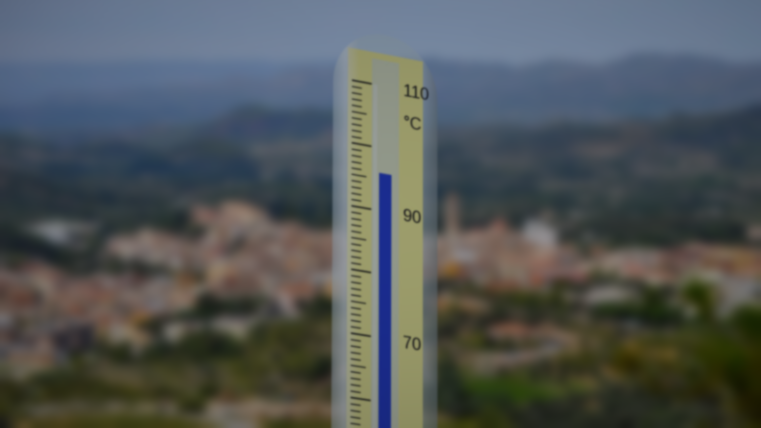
96 °C
